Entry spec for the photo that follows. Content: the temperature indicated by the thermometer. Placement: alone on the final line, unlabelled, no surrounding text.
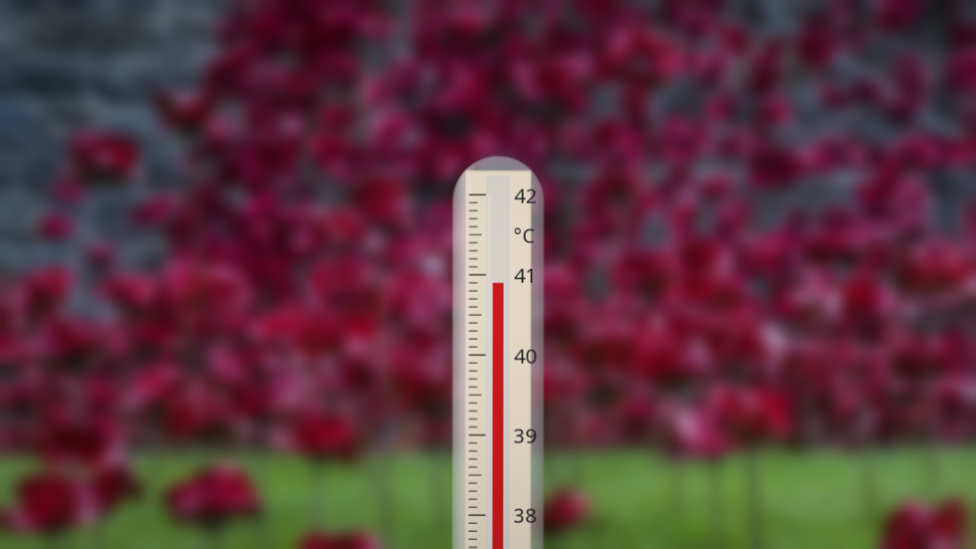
40.9 °C
